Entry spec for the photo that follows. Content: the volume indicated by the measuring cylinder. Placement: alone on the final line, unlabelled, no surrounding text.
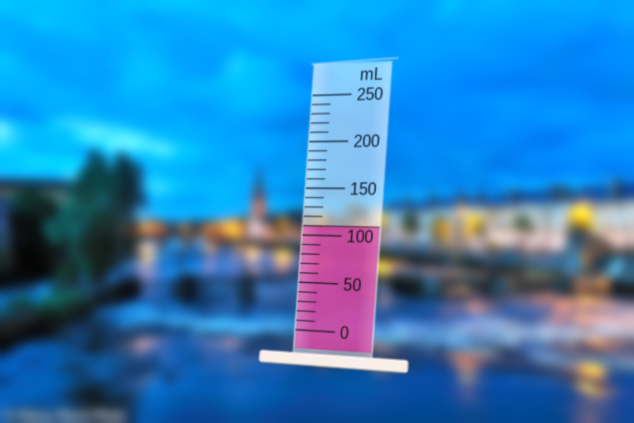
110 mL
